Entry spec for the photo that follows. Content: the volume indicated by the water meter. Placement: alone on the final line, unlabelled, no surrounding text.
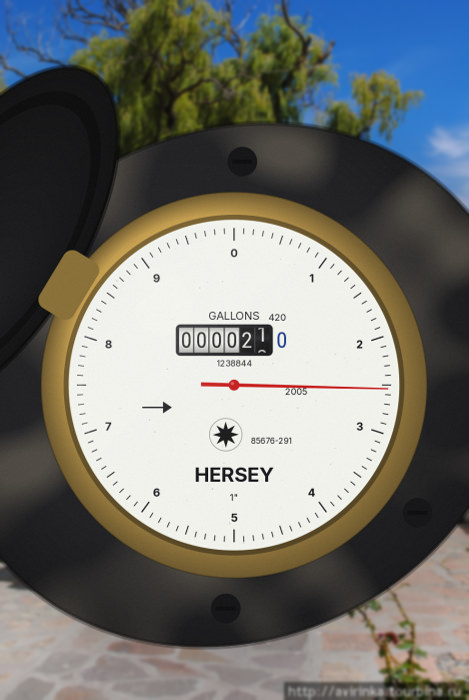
212.5 gal
